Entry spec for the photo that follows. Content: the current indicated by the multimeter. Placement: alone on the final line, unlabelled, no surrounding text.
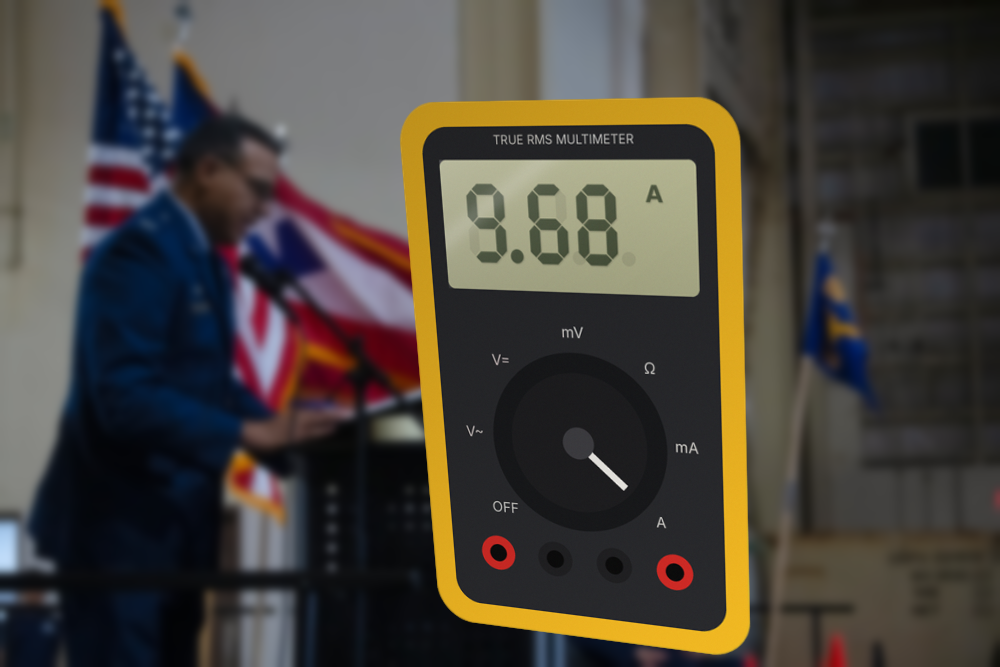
9.68 A
